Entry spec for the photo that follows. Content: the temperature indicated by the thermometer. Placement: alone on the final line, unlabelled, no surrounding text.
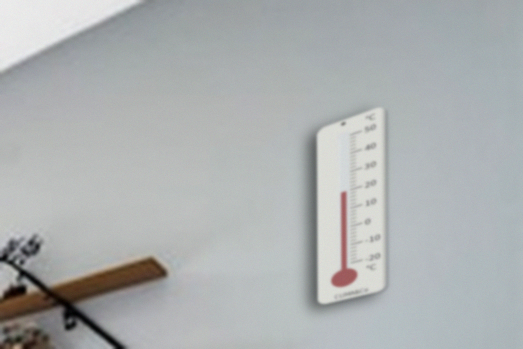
20 °C
